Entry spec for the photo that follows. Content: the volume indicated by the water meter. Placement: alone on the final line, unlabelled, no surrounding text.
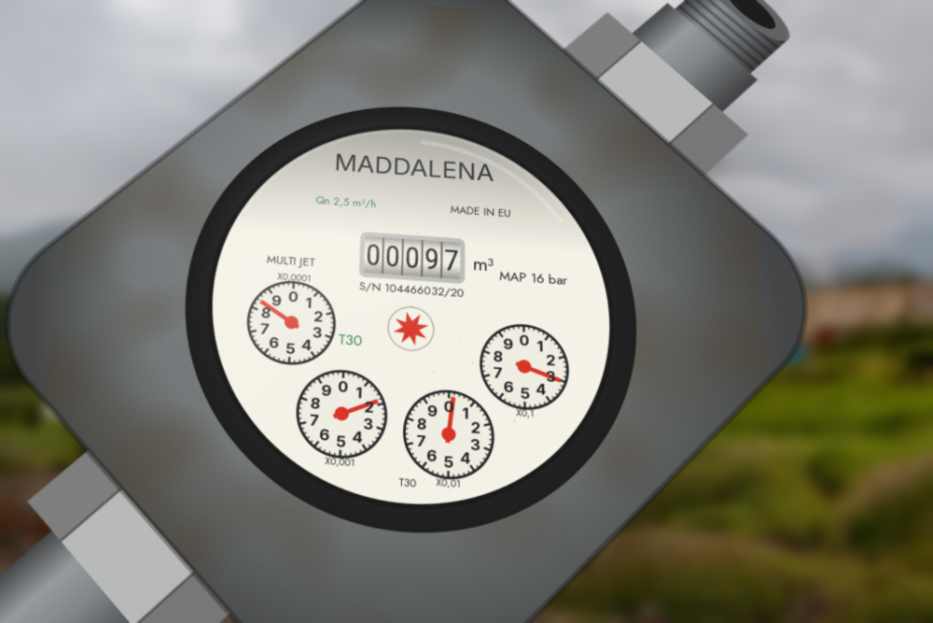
97.3018 m³
